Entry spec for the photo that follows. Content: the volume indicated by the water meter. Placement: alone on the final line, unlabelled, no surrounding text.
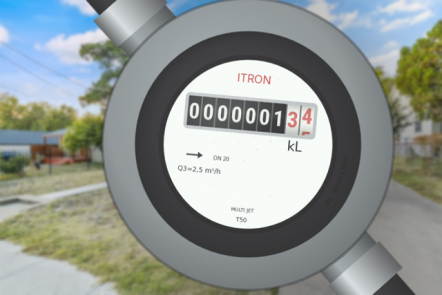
1.34 kL
